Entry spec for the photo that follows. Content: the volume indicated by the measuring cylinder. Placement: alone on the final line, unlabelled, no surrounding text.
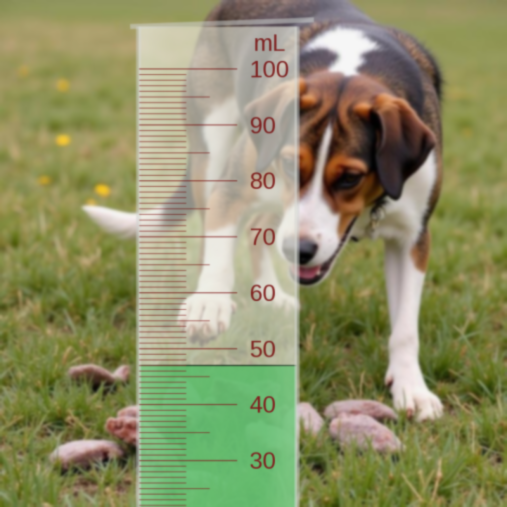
47 mL
